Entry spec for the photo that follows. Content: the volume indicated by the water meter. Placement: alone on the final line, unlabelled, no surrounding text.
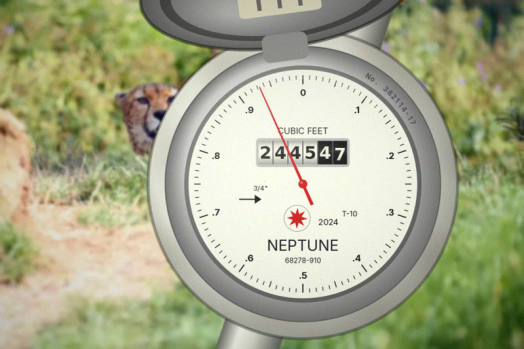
244546.93 ft³
